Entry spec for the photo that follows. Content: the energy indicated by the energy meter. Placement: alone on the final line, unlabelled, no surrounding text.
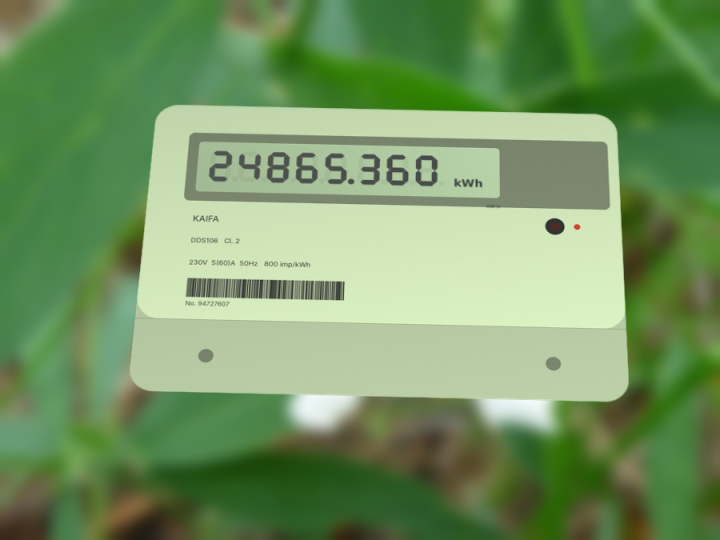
24865.360 kWh
